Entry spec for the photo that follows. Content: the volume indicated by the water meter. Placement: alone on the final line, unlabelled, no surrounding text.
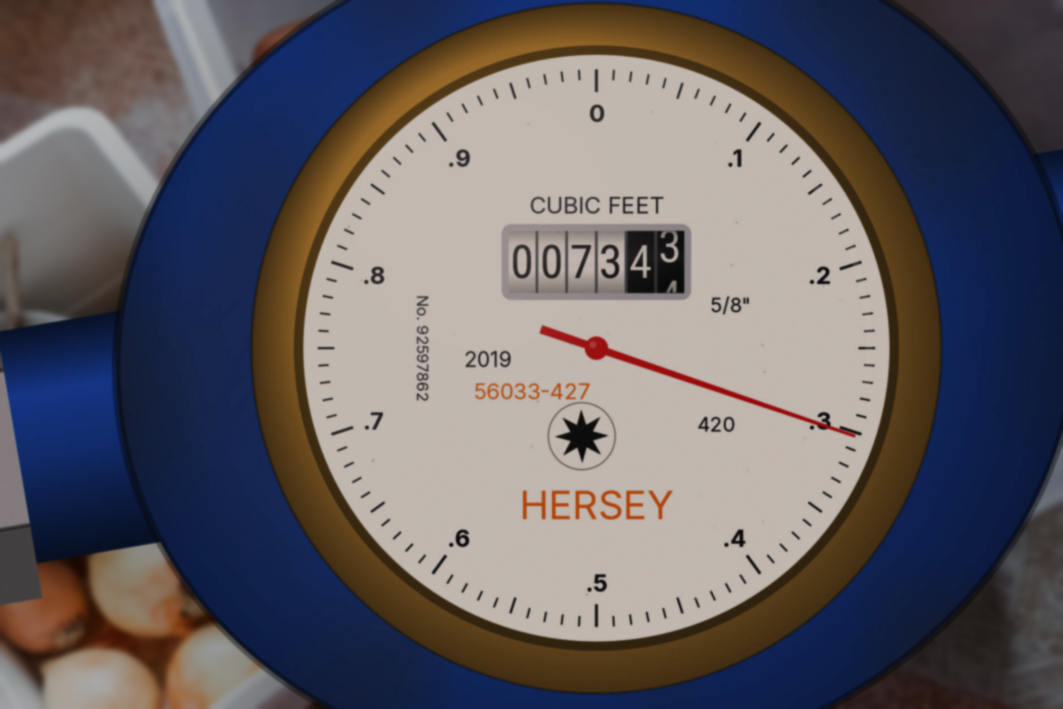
7343.30 ft³
